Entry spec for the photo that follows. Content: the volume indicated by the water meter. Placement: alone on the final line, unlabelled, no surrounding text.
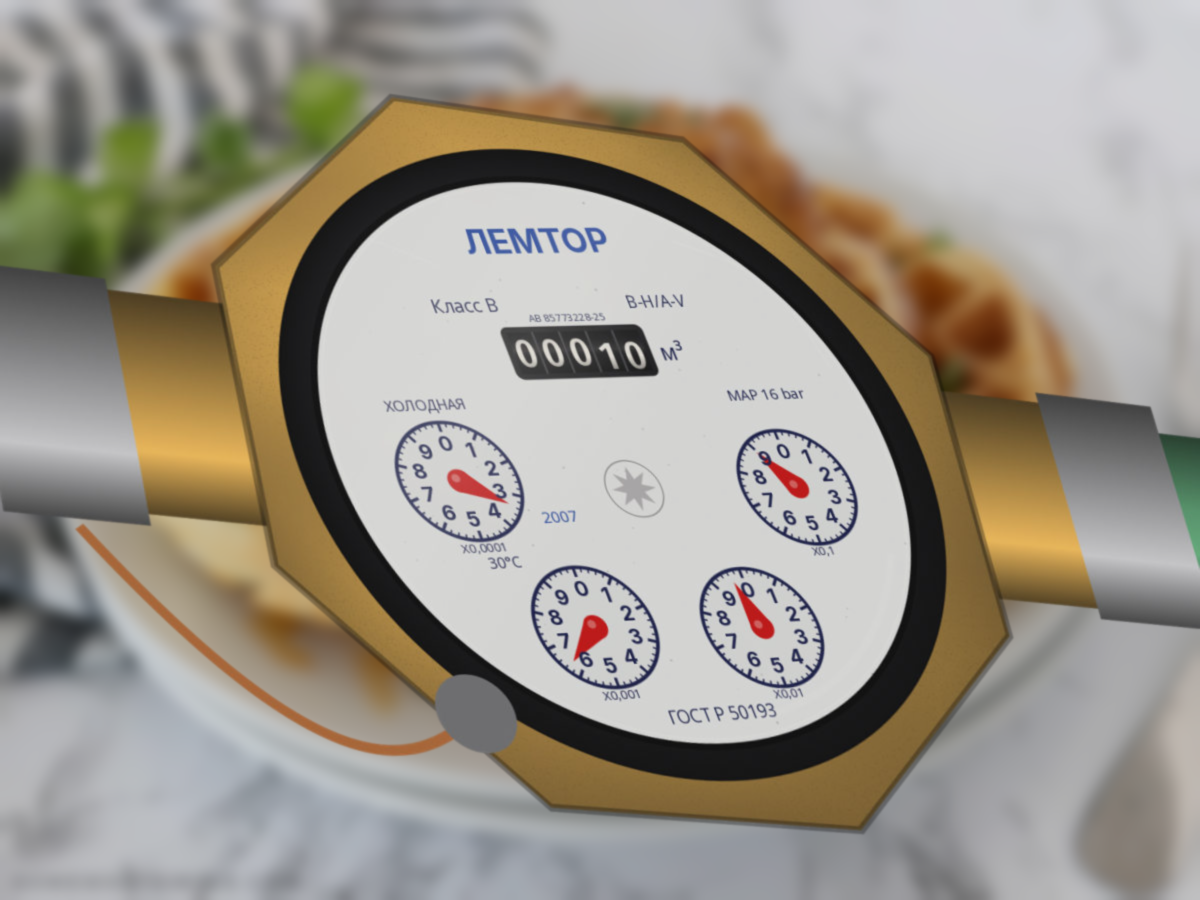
9.8963 m³
